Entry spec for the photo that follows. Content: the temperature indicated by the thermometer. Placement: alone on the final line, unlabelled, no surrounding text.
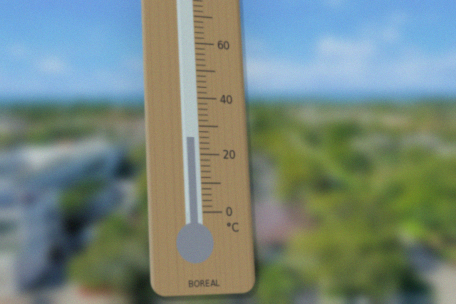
26 °C
